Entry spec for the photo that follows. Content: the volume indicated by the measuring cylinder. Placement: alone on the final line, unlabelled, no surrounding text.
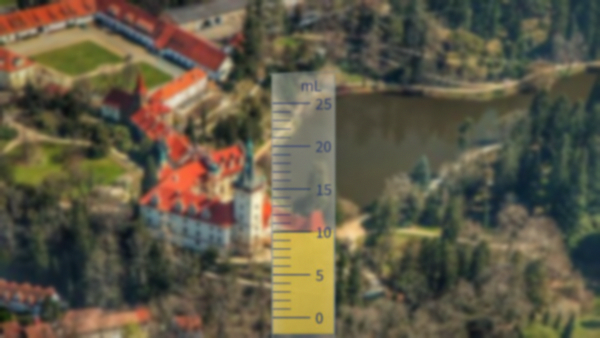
10 mL
